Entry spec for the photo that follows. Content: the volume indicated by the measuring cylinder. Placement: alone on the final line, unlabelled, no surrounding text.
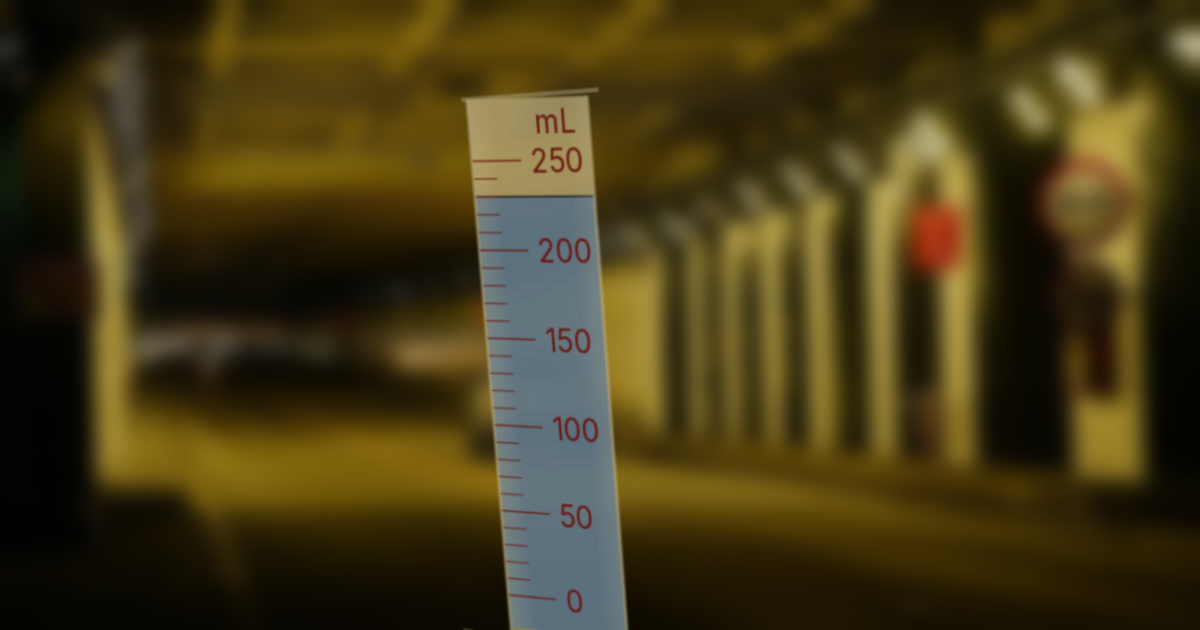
230 mL
